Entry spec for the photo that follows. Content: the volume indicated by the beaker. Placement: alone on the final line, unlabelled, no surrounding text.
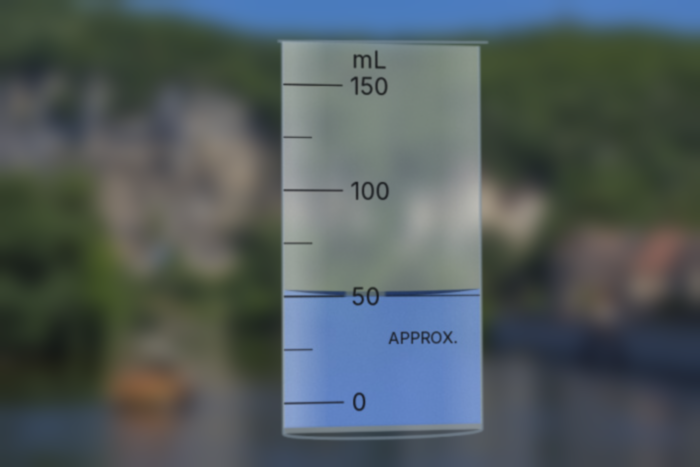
50 mL
